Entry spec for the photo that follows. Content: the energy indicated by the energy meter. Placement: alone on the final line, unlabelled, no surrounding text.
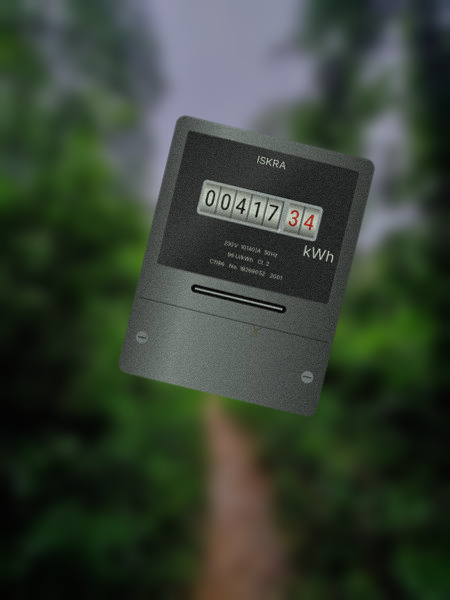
417.34 kWh
